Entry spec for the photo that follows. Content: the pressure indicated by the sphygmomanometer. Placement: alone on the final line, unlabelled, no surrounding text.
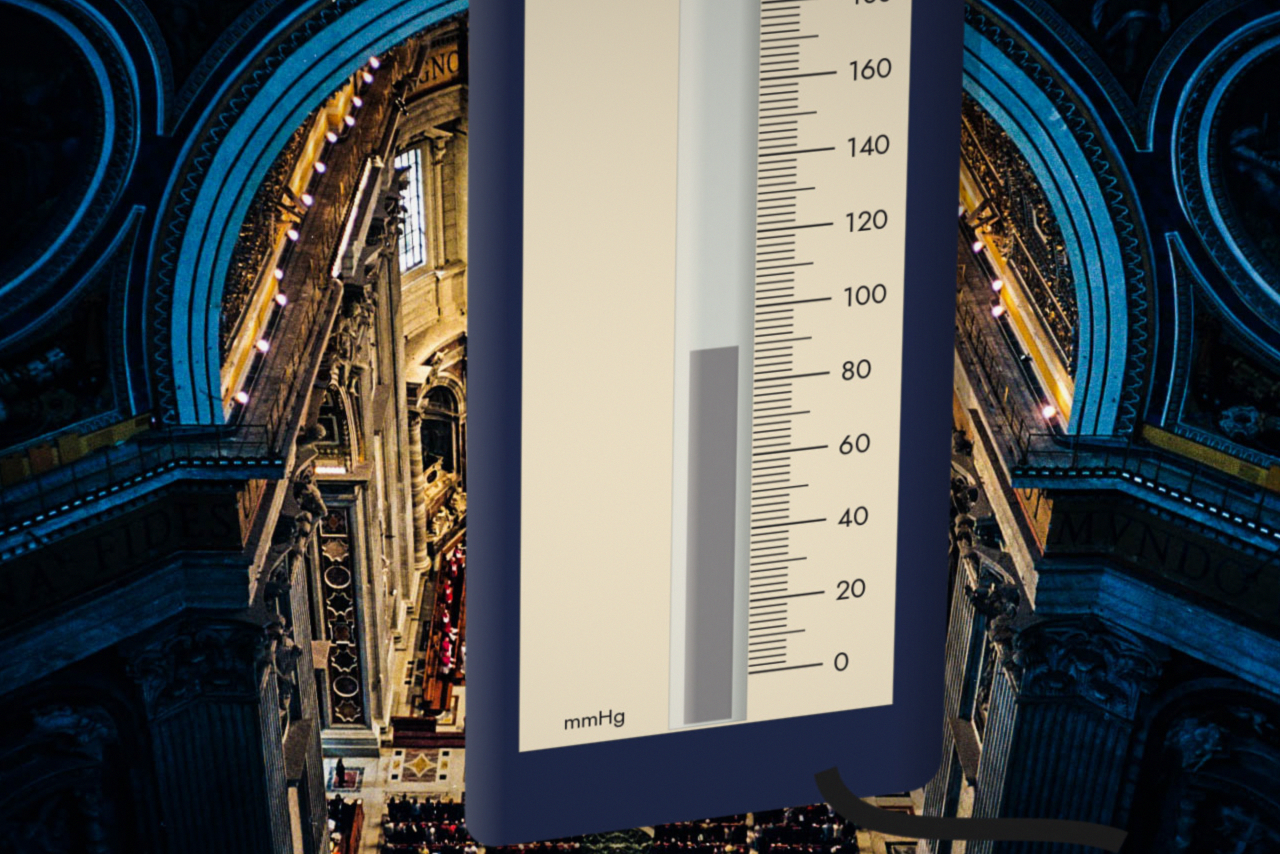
90 mmHg
